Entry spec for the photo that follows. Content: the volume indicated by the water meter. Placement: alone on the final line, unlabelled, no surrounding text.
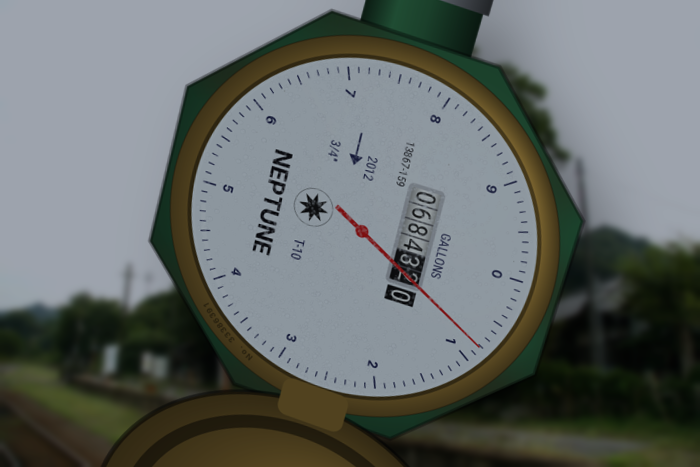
684320.8 gal
